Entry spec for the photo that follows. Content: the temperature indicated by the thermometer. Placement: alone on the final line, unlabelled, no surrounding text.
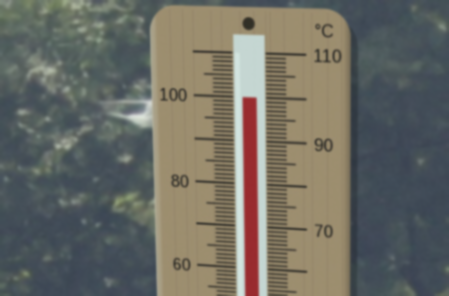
100 °C
